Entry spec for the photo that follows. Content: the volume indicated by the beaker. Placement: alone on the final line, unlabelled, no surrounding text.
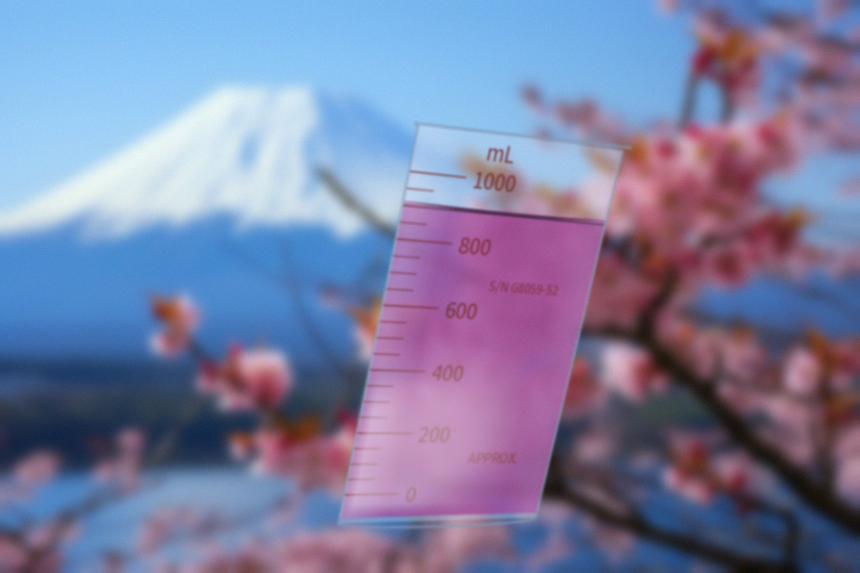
900 mL
